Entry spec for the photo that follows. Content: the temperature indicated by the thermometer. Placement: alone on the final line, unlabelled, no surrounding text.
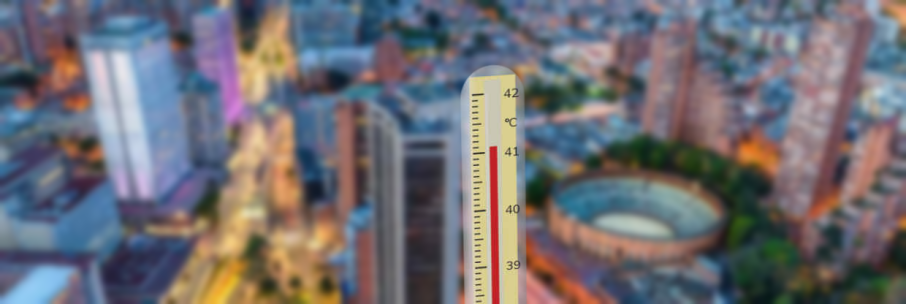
41.1 °C
